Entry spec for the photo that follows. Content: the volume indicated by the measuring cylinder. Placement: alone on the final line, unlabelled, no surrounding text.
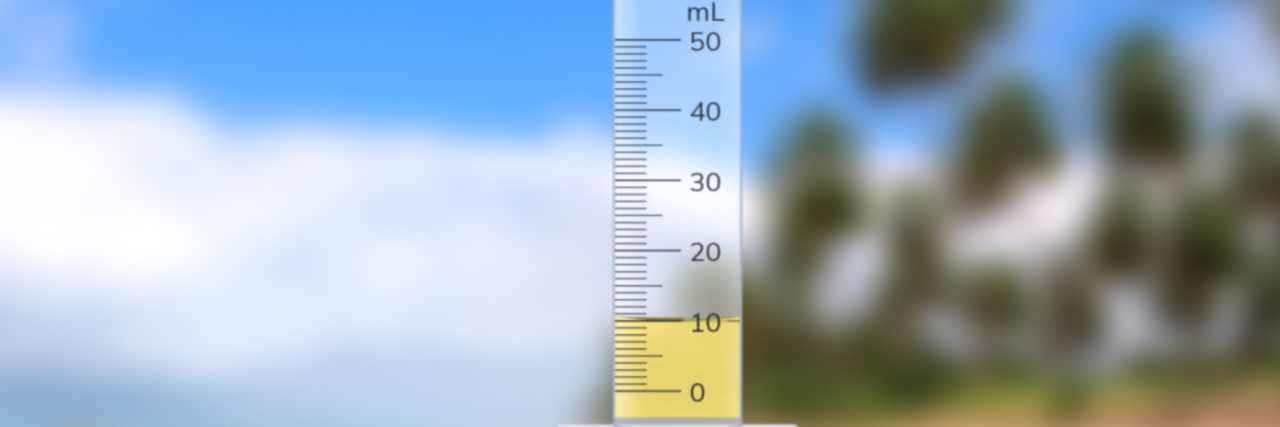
10 mL
